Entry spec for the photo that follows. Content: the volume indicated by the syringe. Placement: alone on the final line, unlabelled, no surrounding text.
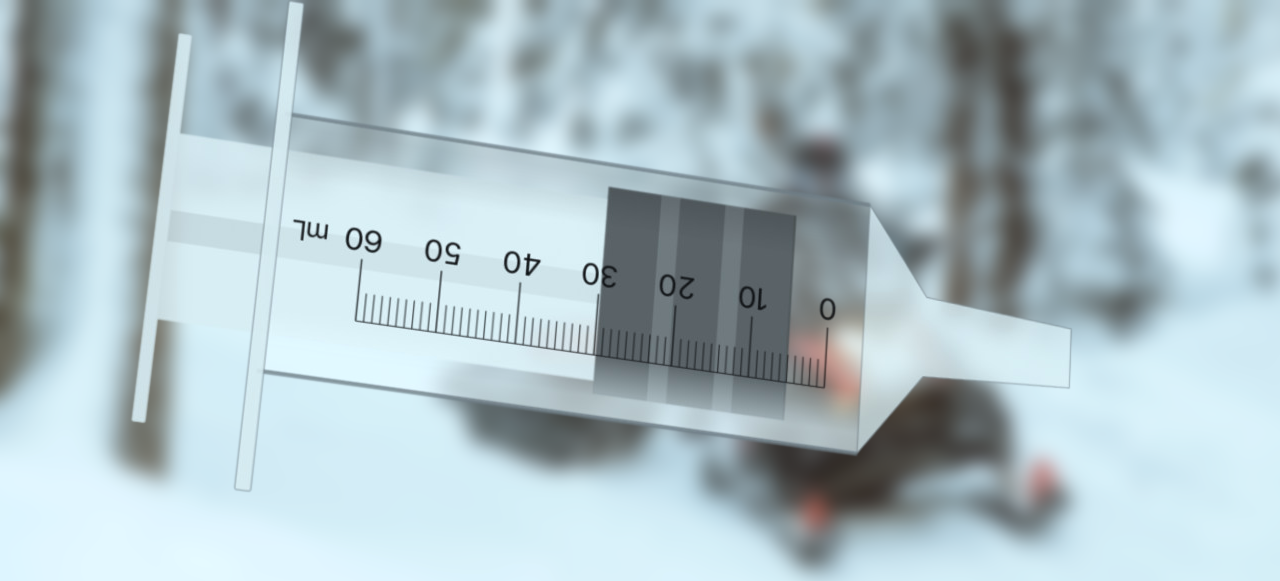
5 mL
